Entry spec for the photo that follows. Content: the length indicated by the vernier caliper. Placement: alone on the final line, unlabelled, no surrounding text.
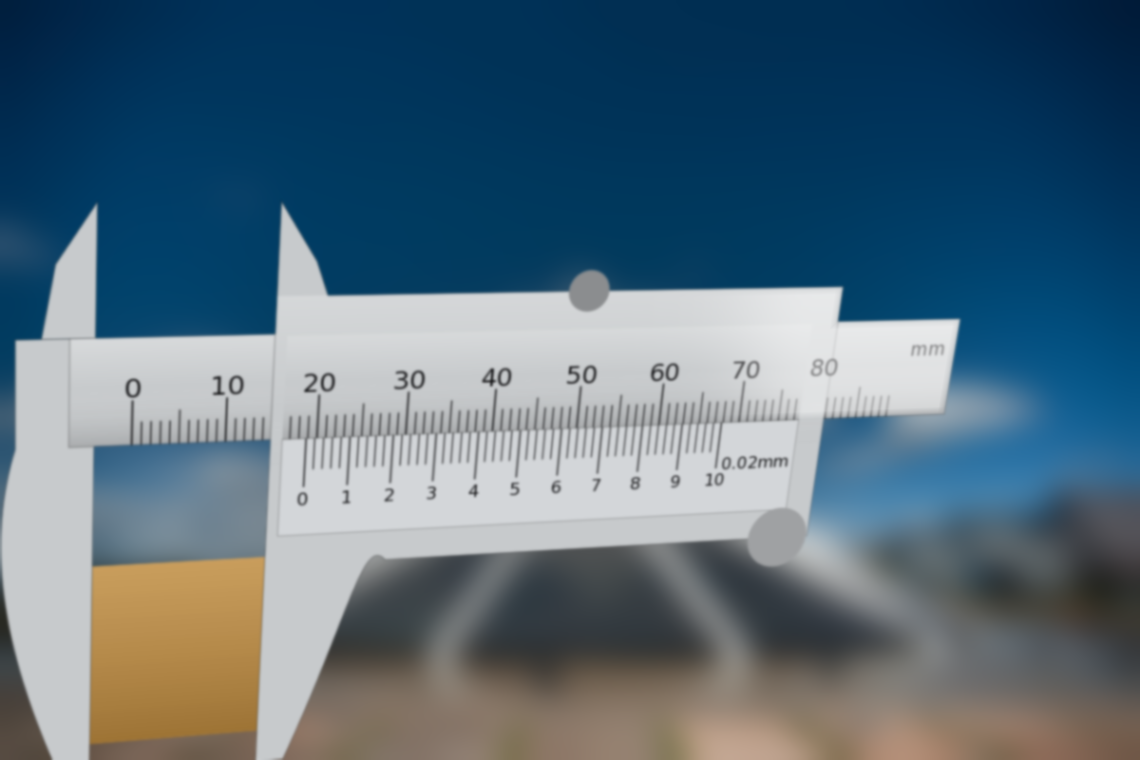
18.8 mm
